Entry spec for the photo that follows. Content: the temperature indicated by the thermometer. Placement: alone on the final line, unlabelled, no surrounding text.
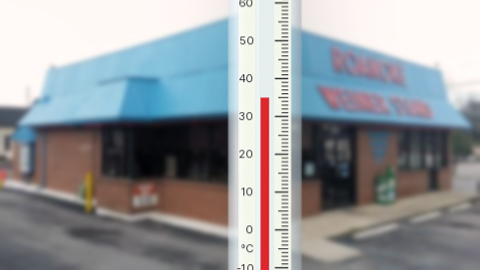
35 °C
